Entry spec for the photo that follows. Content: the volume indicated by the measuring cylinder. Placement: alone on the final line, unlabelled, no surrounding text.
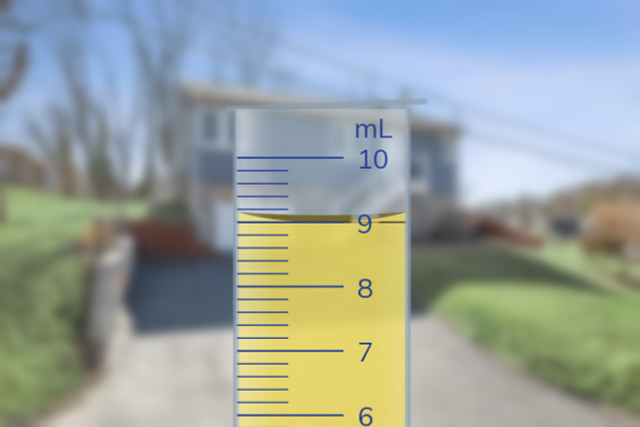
9 mL
